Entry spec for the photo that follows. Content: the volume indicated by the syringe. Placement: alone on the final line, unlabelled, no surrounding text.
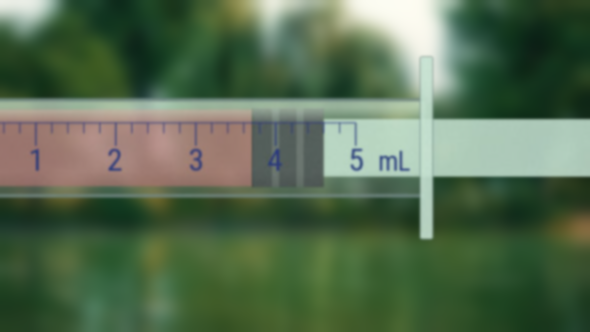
3.7 mL
